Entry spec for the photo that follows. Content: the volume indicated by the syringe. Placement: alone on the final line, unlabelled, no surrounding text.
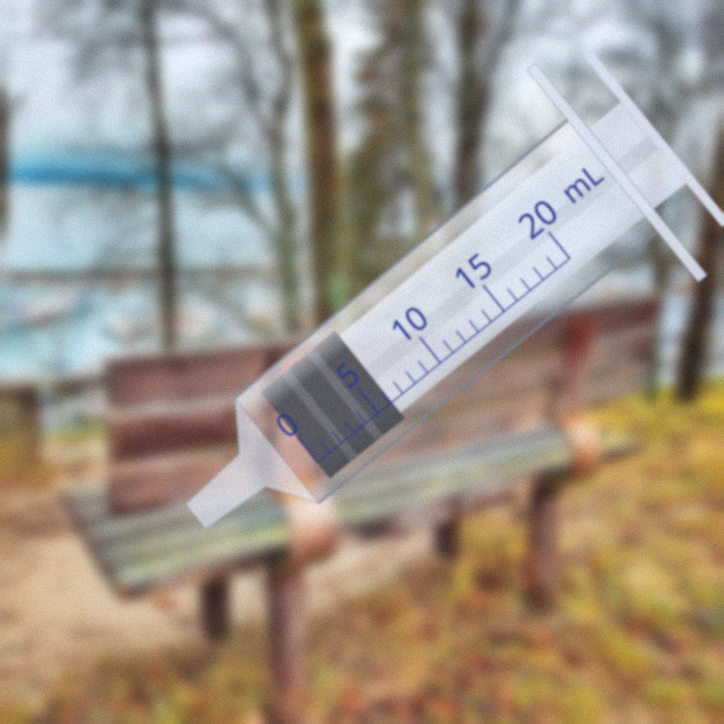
0 mL
